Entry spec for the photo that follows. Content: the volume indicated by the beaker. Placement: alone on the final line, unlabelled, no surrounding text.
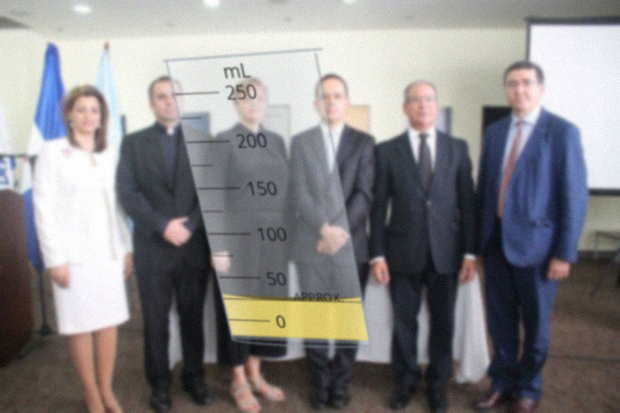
25 mL
